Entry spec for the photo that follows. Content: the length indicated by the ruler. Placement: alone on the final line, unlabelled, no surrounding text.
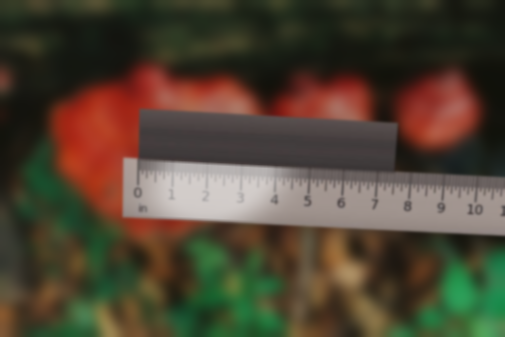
7.5 in
